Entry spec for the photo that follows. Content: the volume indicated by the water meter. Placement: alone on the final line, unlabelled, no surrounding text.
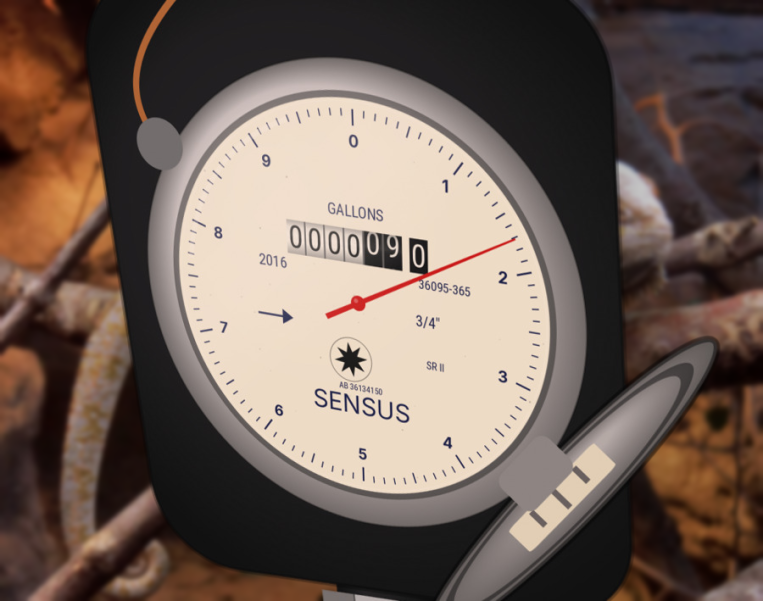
91.7 gal
